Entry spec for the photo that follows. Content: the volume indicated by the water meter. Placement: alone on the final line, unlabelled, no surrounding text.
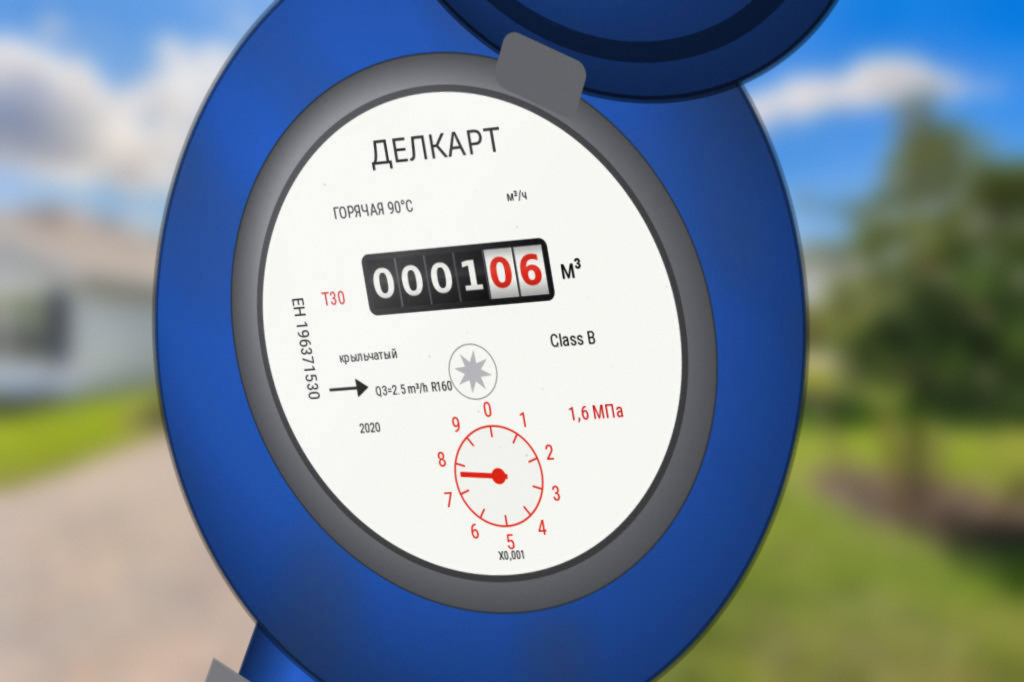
1.067 m³
